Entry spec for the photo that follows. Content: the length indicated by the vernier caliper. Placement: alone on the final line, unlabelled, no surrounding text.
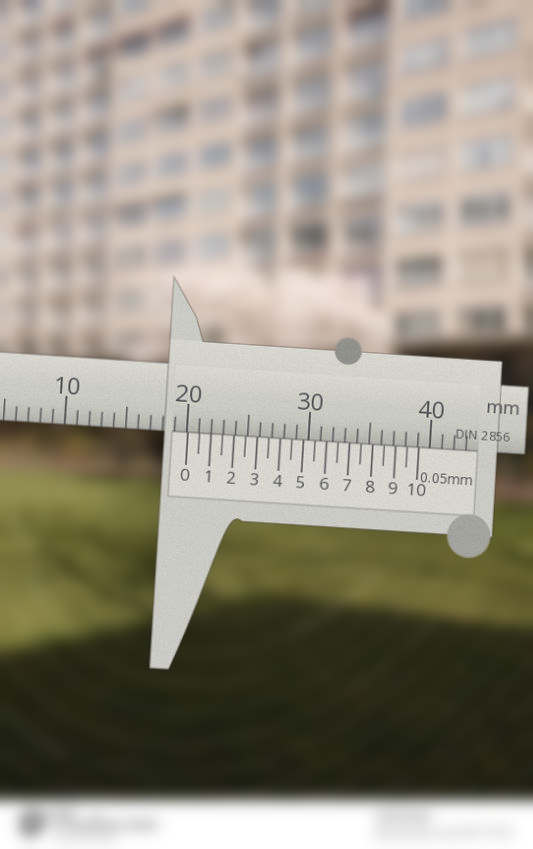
20.1 mm
